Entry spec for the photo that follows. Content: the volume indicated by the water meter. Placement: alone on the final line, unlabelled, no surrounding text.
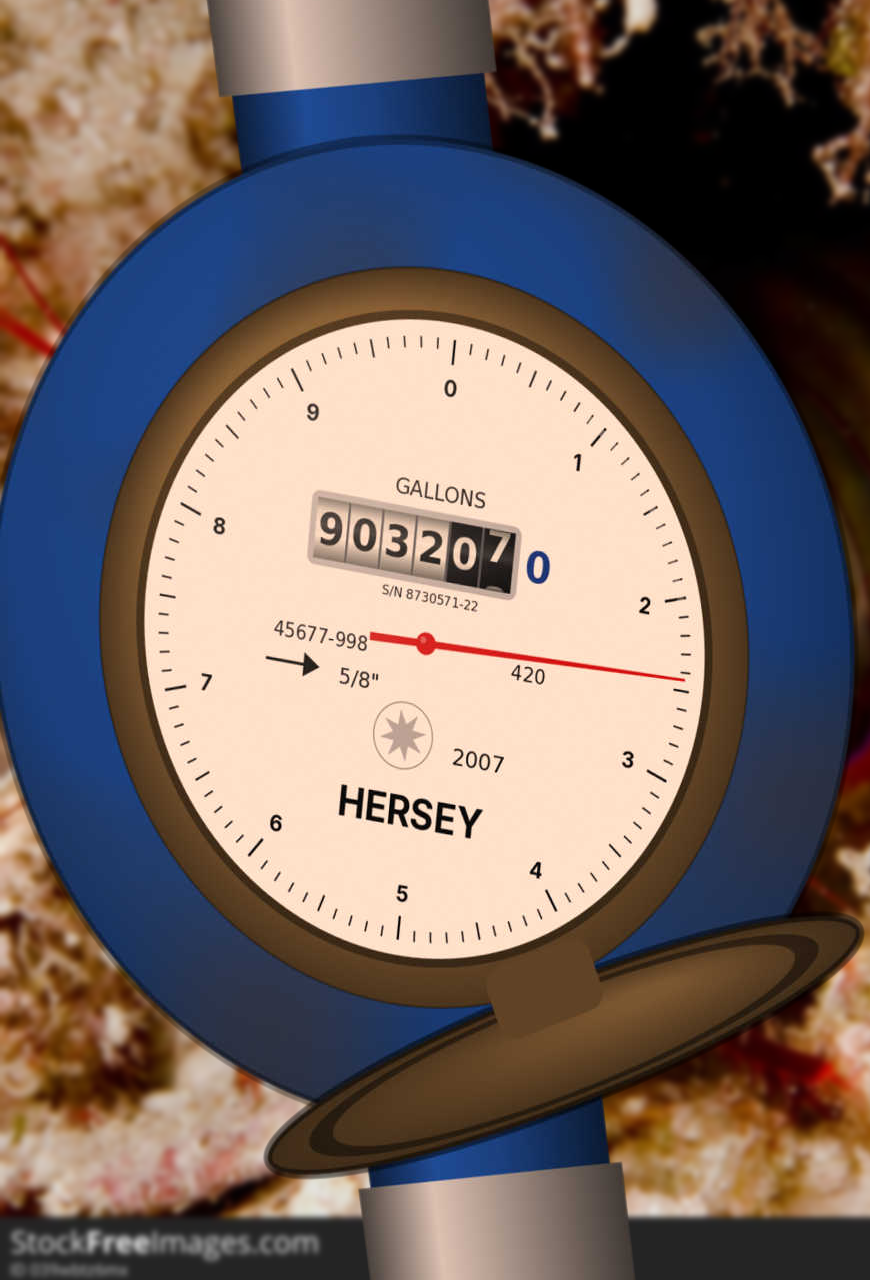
9032072.4 gal
